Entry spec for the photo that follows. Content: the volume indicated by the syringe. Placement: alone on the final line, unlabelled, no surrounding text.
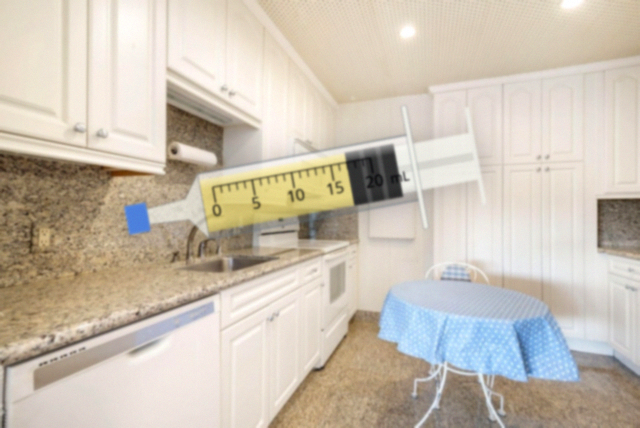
17 mL
